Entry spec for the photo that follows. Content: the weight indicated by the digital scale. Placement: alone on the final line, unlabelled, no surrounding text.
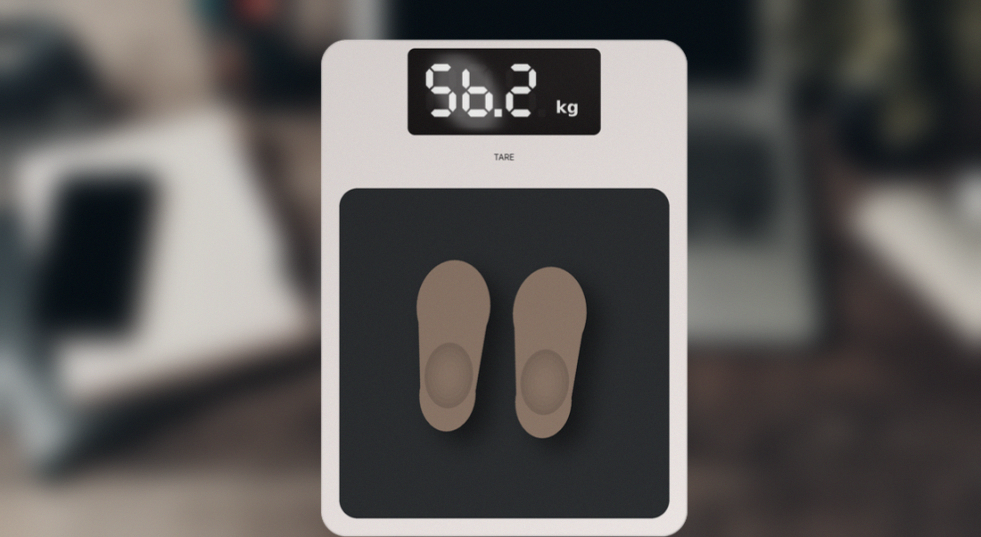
56.2 kg
